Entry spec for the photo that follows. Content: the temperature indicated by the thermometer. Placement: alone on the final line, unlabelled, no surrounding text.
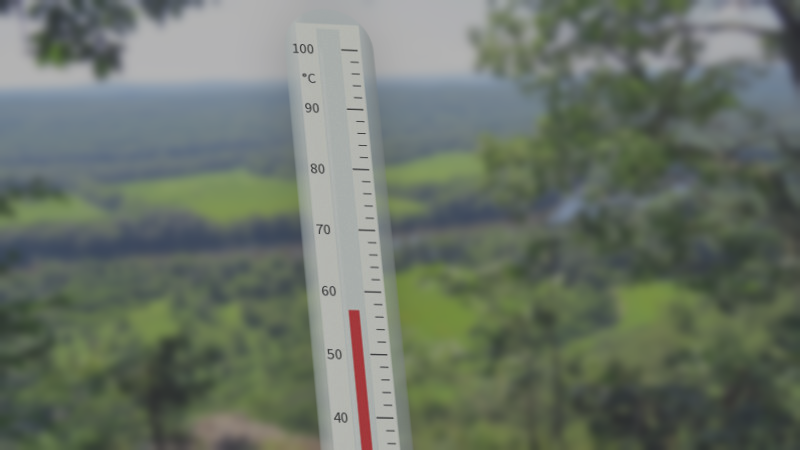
57 °C
